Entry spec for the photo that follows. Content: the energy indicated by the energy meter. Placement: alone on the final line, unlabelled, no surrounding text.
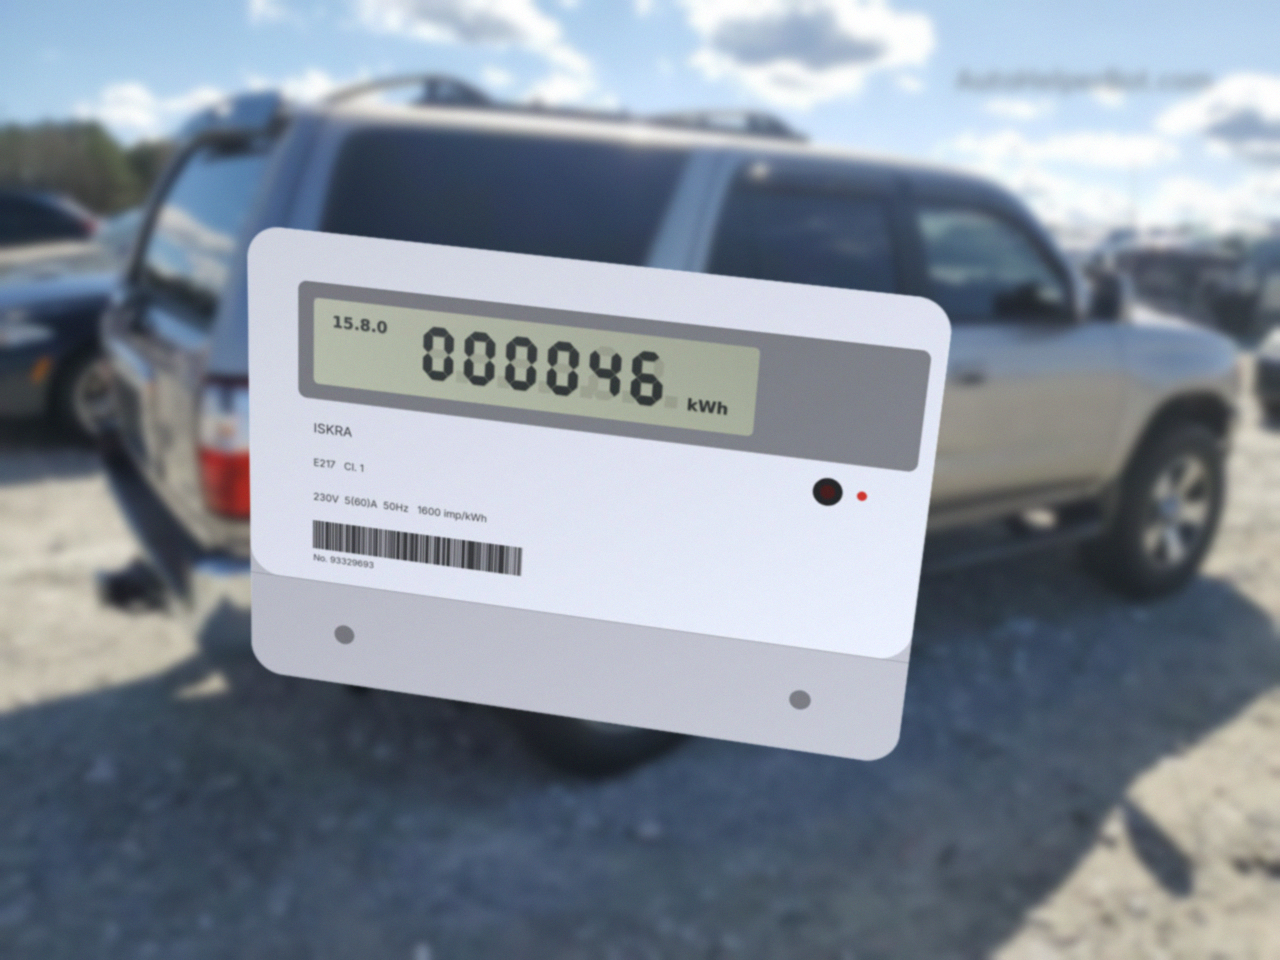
46 kWh
